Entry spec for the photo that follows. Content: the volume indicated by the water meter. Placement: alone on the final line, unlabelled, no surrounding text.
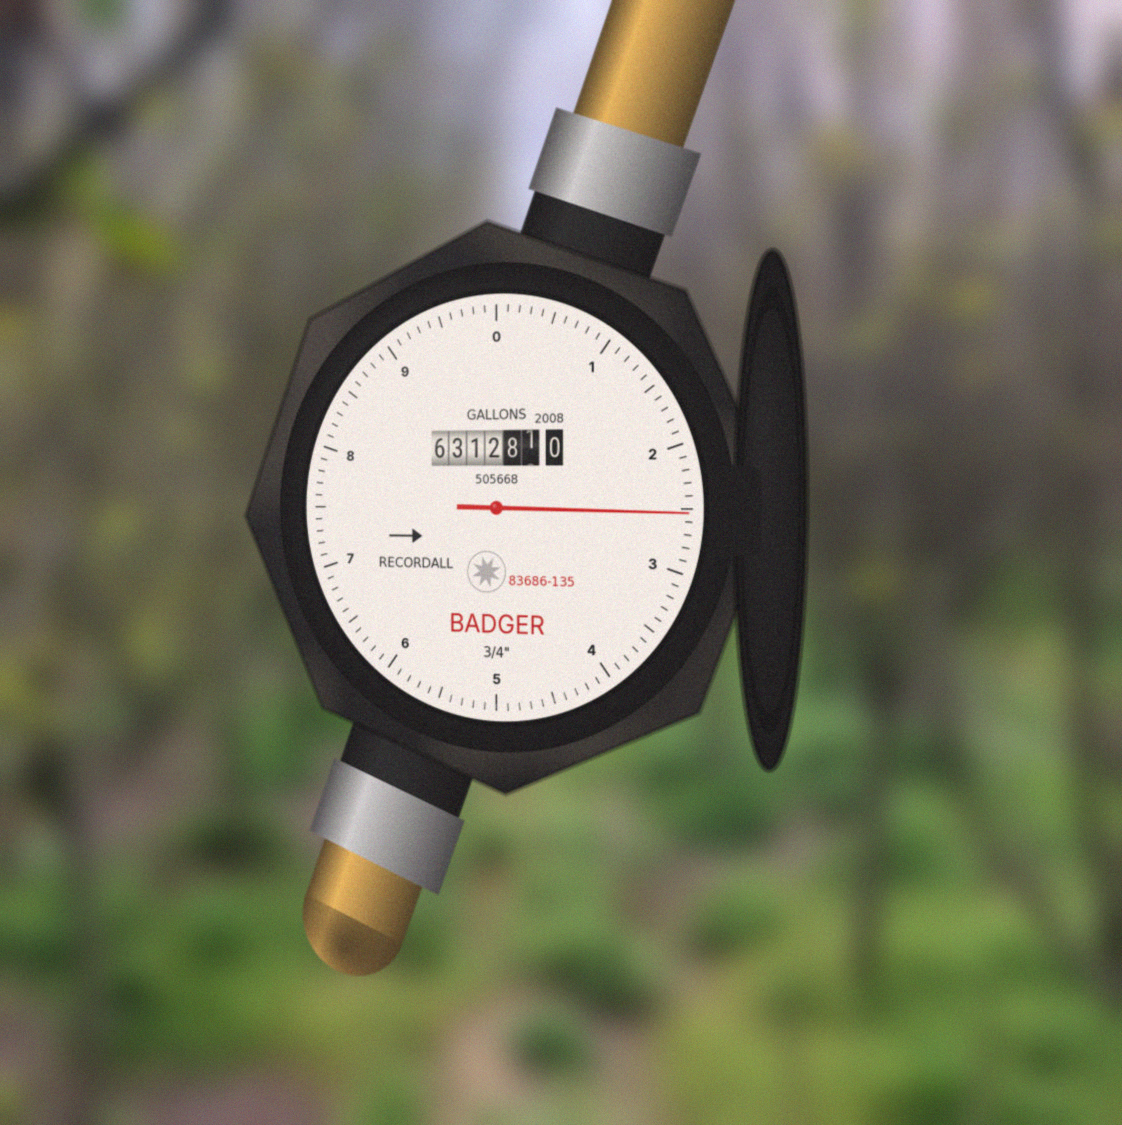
6312812.5 gal
